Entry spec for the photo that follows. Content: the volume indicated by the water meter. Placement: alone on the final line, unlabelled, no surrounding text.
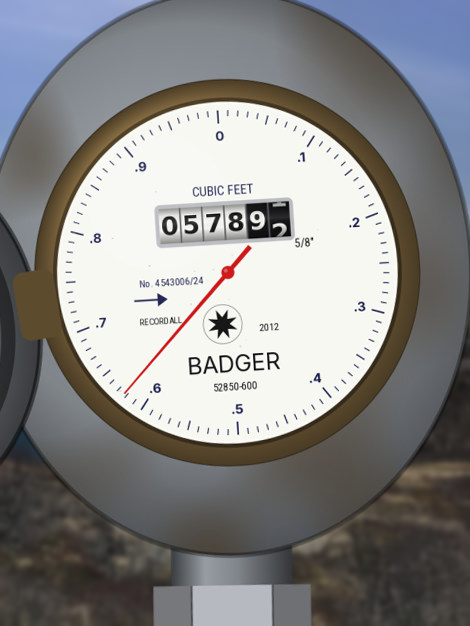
57891.62 ft³
